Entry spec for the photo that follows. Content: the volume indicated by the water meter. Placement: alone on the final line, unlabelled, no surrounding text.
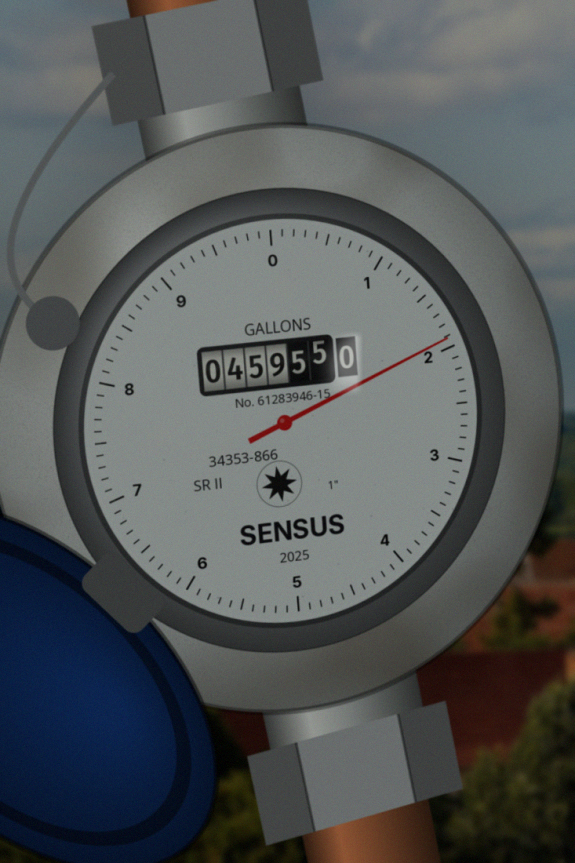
459551.9 gal
